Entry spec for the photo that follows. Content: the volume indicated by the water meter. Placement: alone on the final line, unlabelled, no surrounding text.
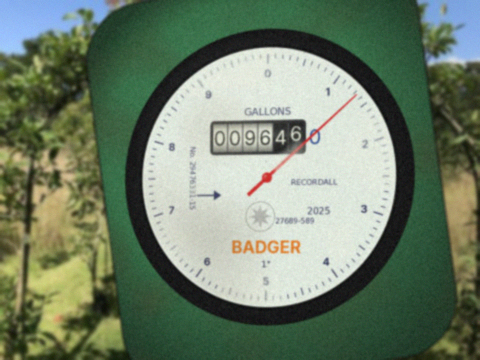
96461.3 gal
